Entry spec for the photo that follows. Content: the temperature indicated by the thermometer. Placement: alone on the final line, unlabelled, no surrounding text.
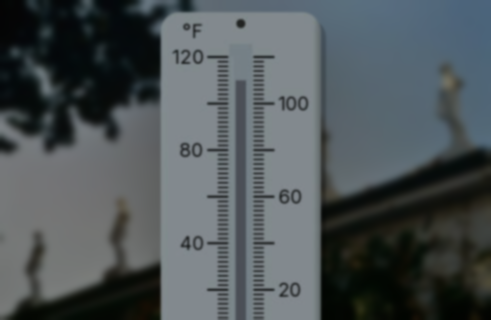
110 °F
